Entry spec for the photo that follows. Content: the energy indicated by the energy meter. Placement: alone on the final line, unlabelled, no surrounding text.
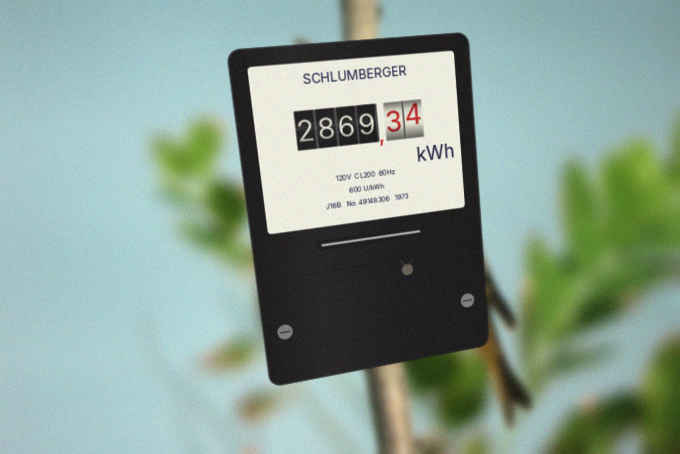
2869.34 kWh
